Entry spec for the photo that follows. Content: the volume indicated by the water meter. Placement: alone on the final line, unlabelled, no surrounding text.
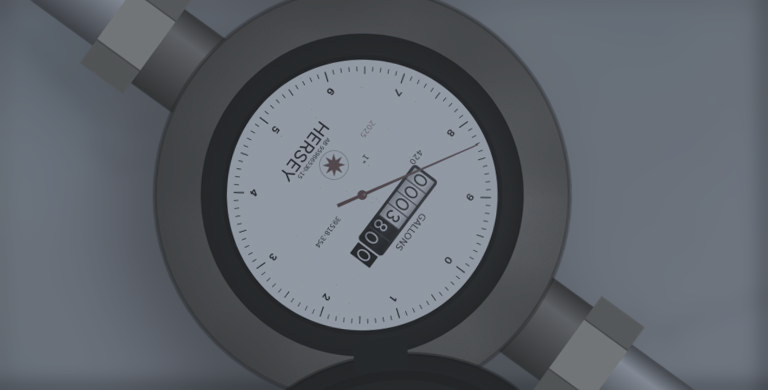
3798.3 gal
